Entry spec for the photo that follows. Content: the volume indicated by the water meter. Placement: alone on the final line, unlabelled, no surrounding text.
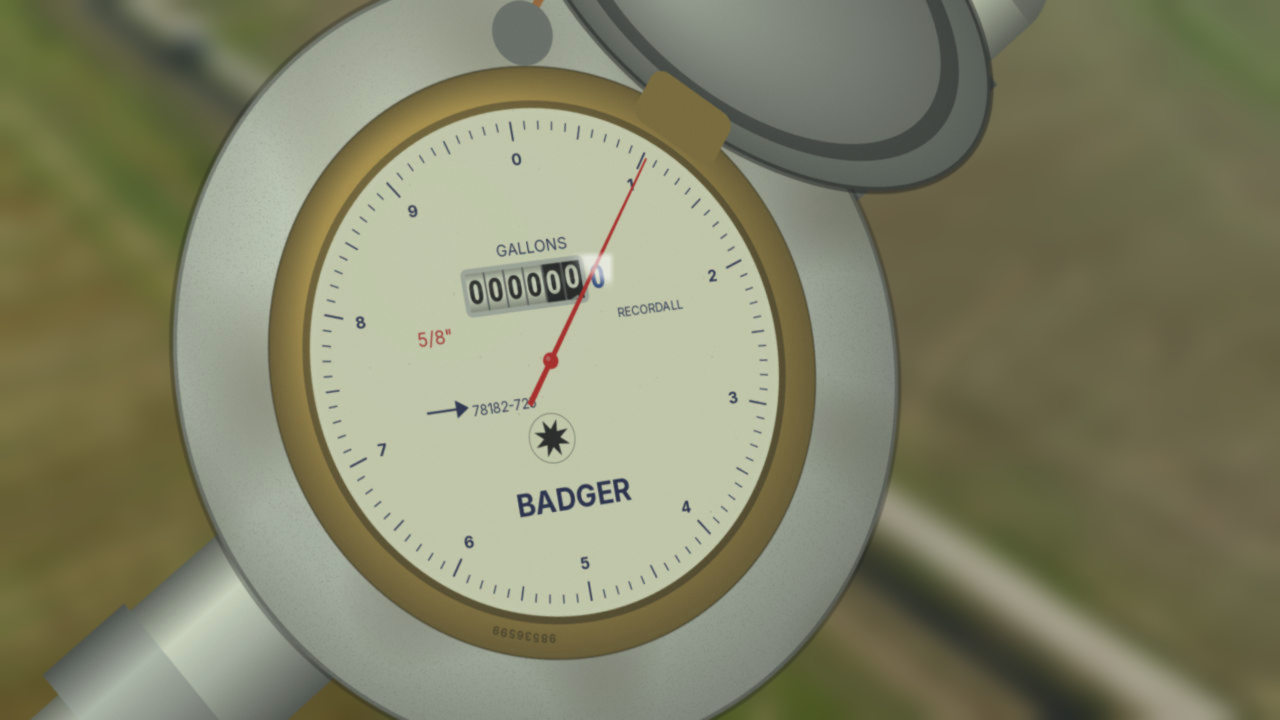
1.0 gal
